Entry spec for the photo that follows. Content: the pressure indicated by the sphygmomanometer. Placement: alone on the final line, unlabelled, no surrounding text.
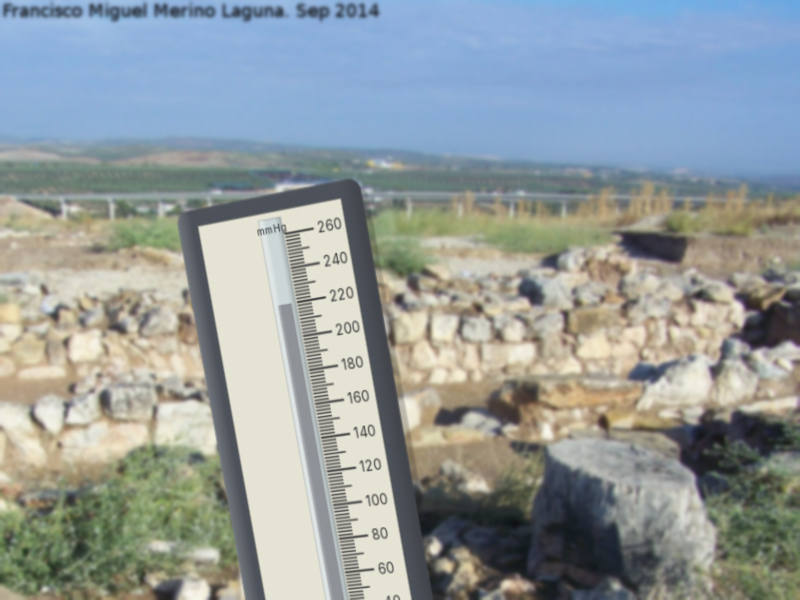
220 mmHg
